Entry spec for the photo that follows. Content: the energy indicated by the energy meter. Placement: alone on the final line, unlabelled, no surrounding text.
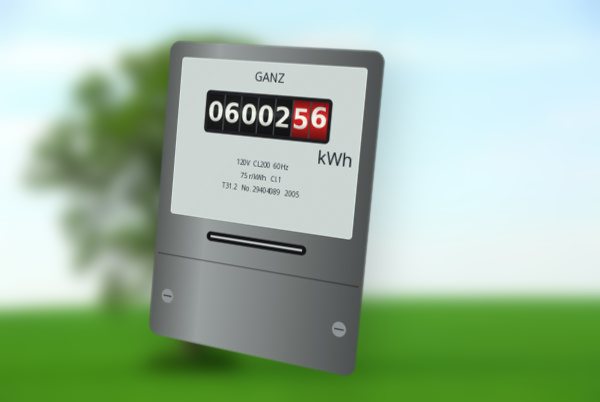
6002.56 kWh
